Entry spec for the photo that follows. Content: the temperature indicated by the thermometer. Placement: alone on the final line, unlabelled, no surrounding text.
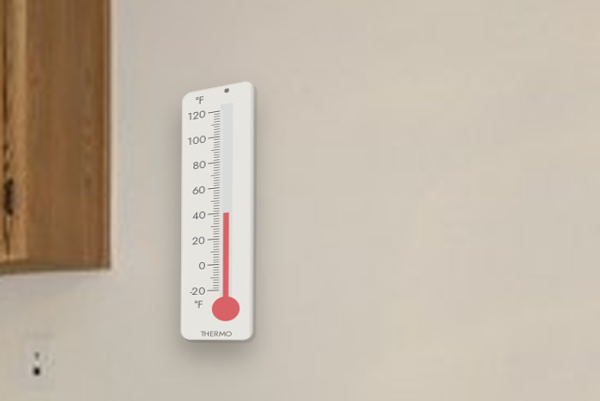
40 °F
